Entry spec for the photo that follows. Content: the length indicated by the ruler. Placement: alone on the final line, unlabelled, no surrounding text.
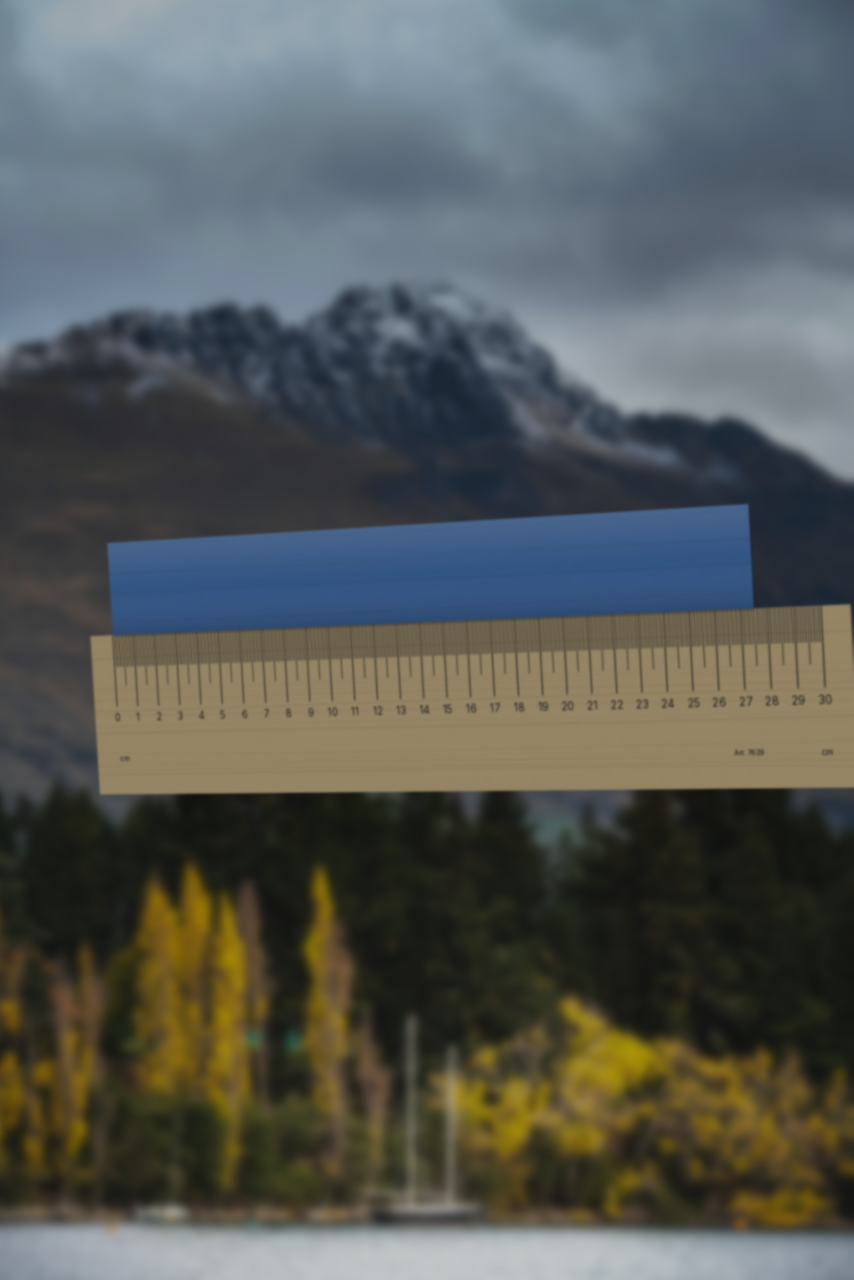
27.5 cm
